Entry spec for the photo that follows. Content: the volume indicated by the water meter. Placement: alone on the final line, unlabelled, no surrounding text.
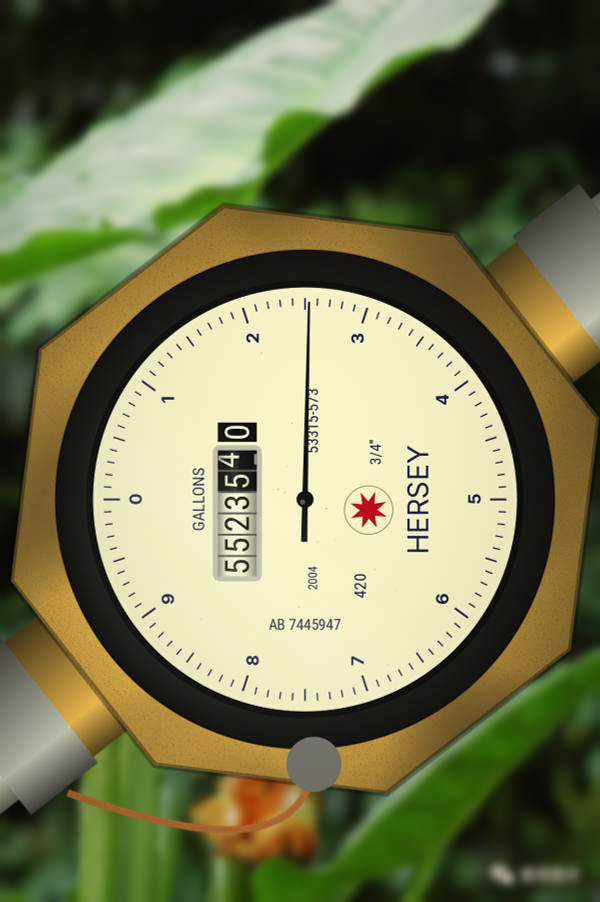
5523542.5 gal
